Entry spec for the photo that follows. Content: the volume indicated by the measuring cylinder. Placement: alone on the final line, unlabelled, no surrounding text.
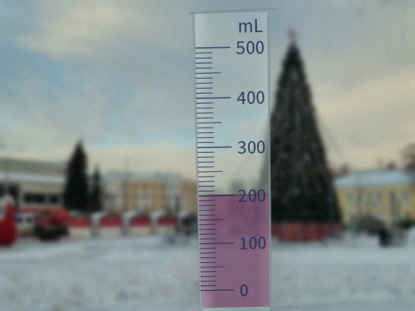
200 mL
